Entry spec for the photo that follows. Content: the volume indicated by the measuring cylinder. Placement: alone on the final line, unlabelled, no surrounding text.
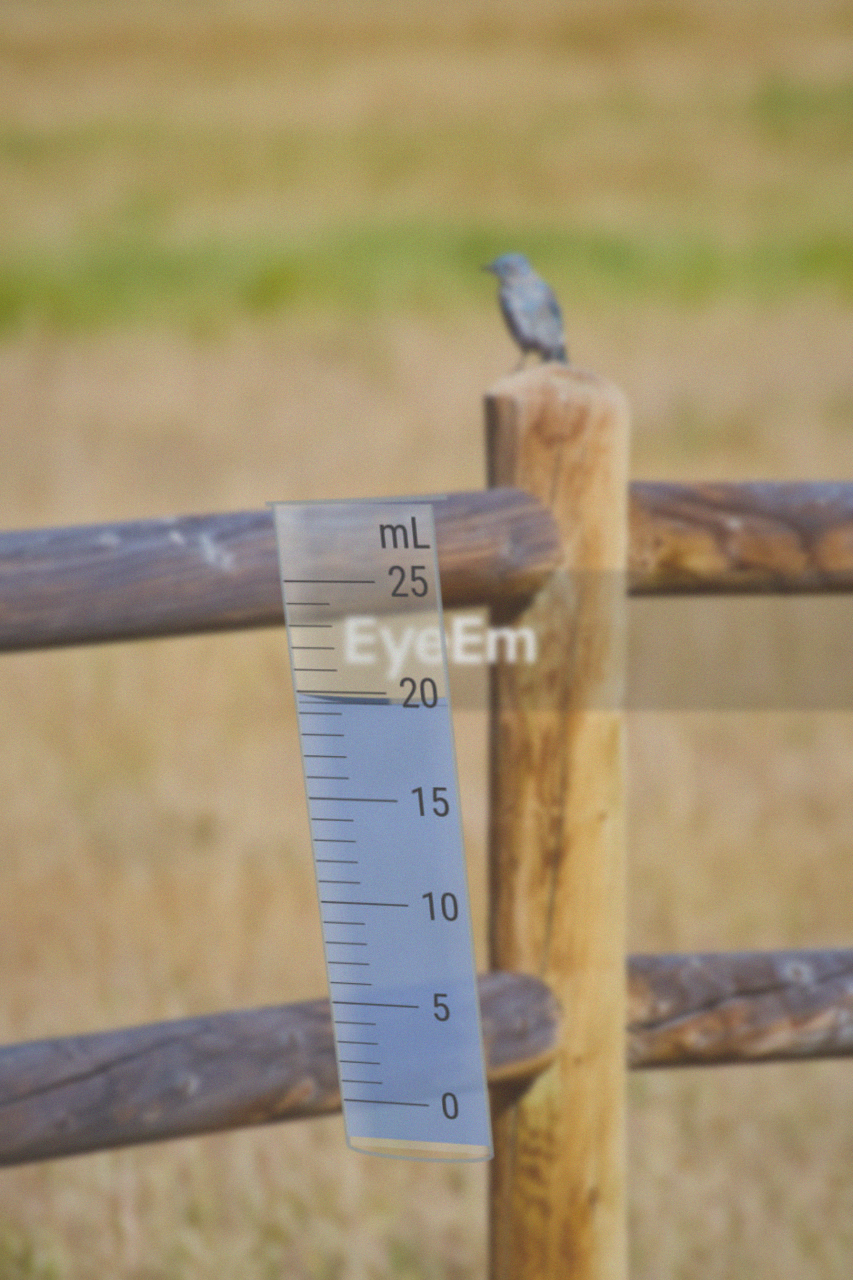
19.5 mL
